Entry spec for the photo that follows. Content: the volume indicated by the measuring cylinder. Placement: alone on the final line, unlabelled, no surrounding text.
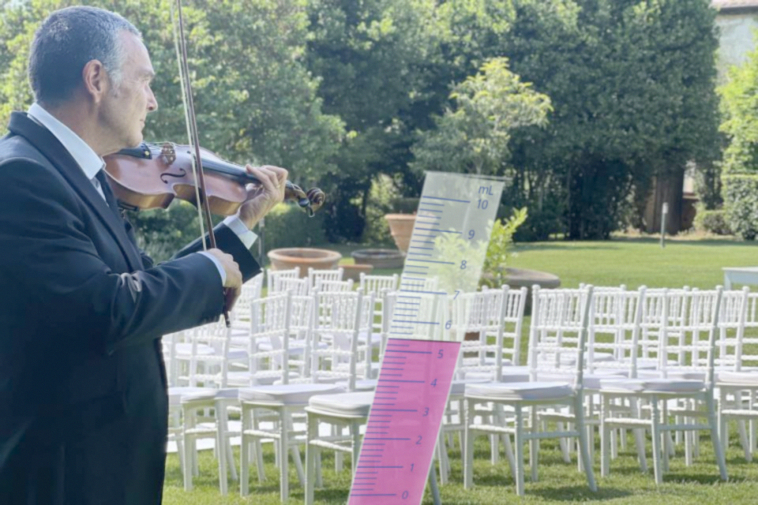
5.4 mL
